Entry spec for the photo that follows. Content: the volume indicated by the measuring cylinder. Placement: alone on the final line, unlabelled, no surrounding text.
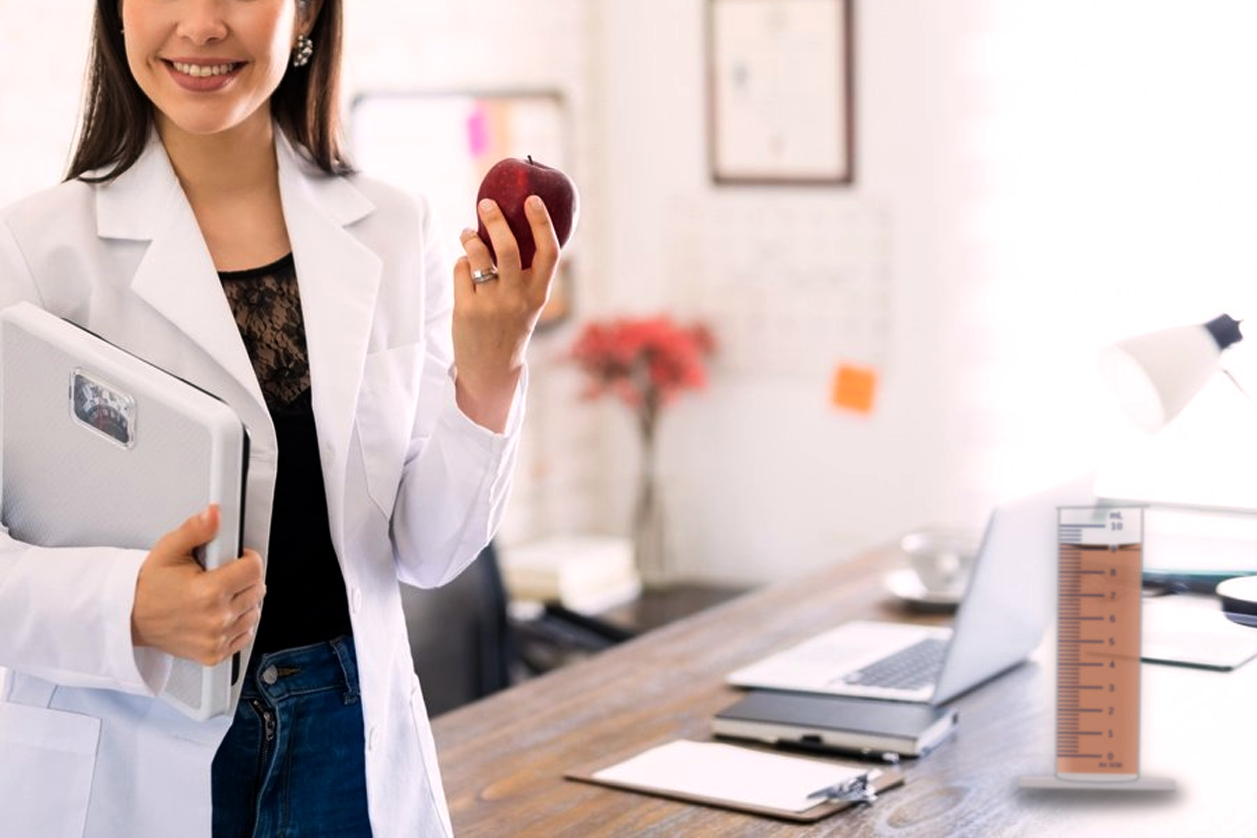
9 mL
